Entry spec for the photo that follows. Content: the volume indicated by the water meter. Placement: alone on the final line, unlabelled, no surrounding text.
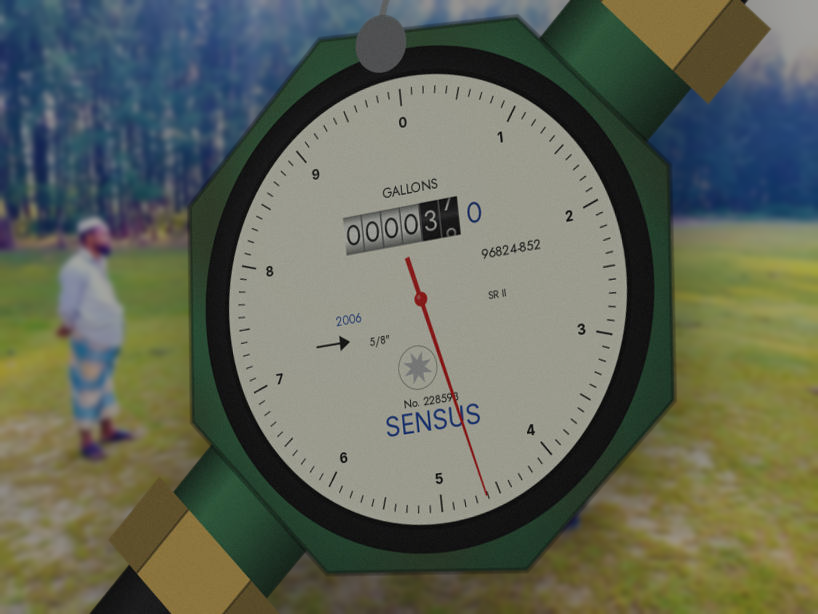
374.6 gal
